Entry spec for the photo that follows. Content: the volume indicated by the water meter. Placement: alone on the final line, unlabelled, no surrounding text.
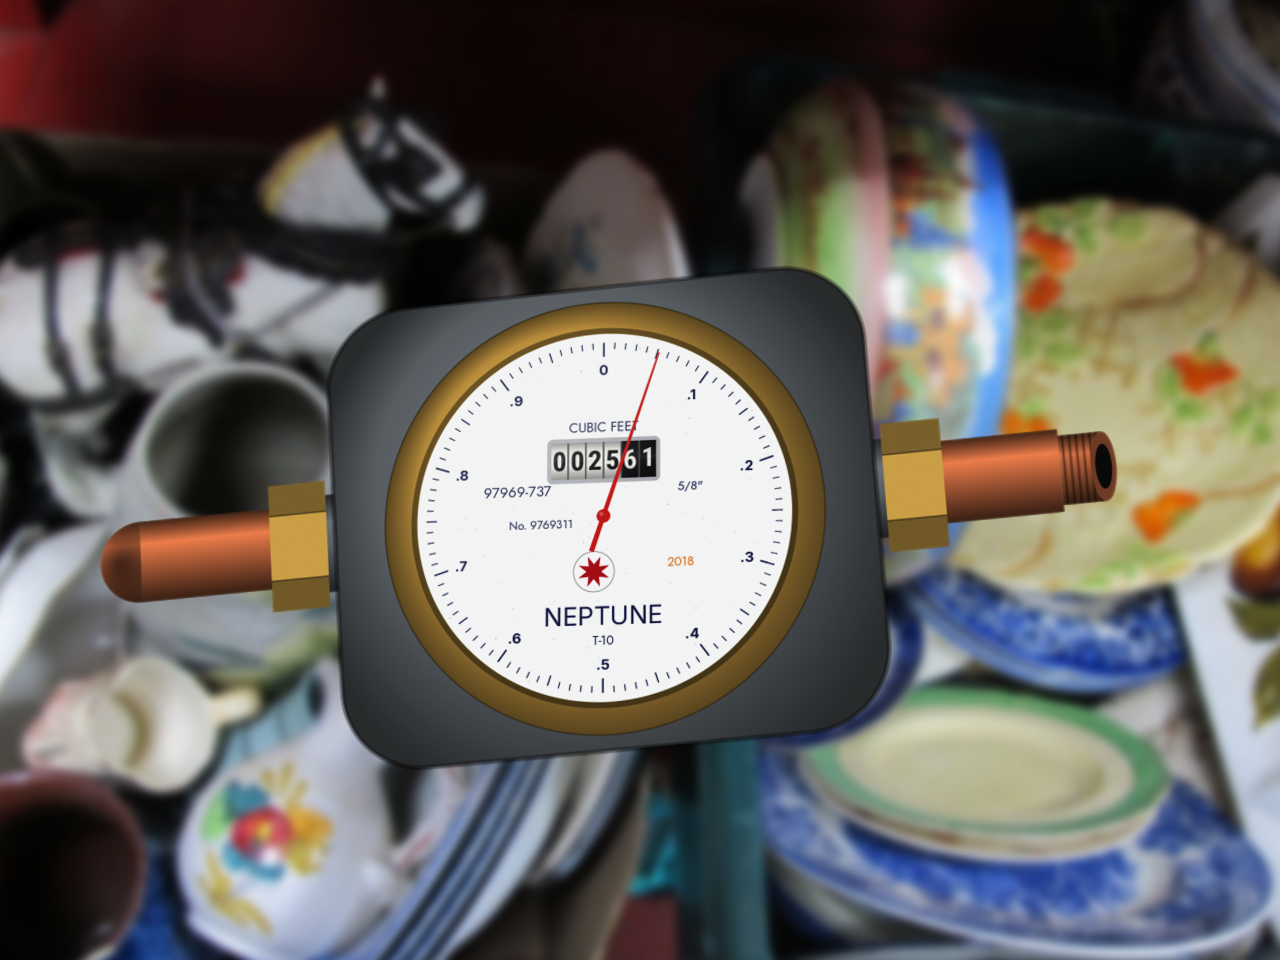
2561.05 ft³
